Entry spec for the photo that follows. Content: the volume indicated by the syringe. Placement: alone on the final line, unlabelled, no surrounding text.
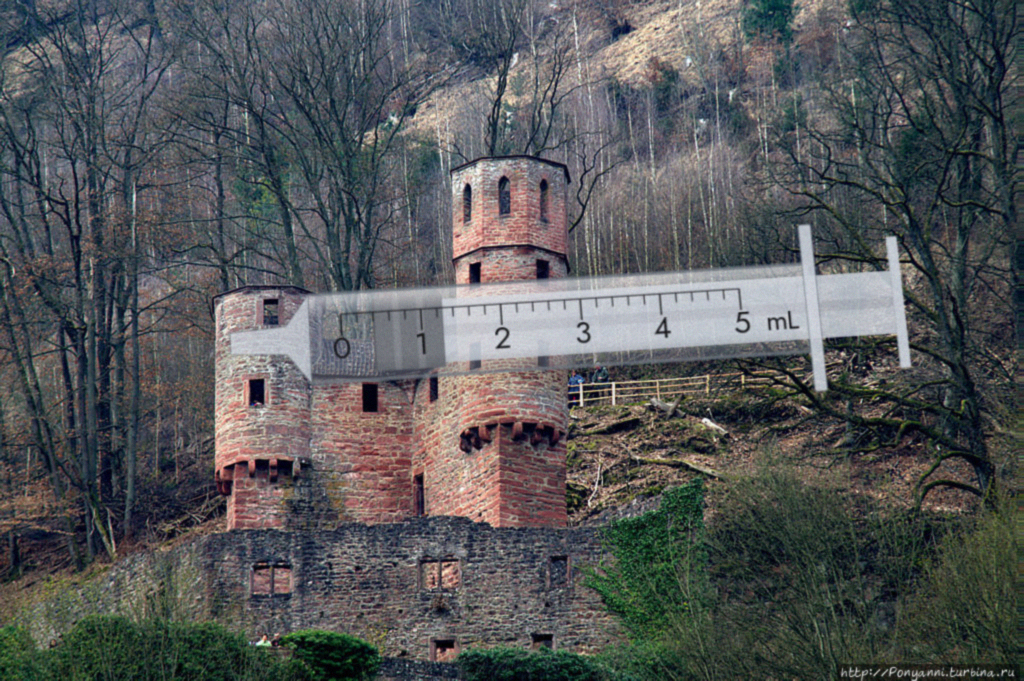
0.4 mL
